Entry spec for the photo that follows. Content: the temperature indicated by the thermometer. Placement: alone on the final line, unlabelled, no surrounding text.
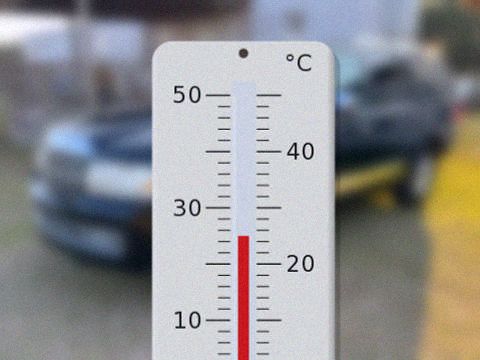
25 °C
